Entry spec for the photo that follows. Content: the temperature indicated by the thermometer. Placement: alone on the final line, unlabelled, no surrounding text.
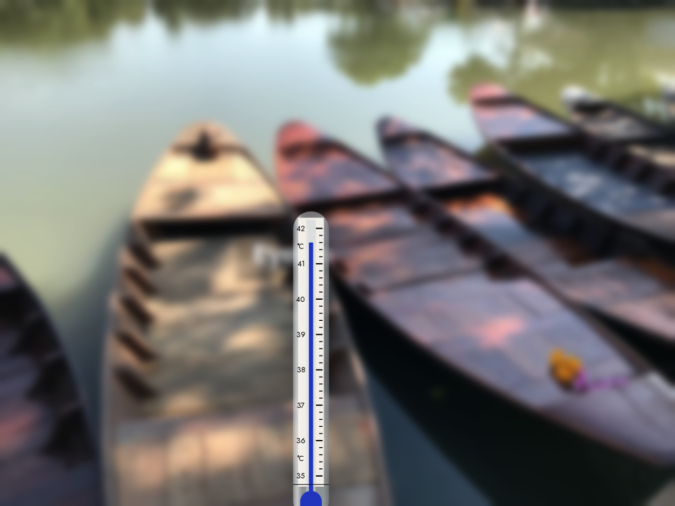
41.6 °C
